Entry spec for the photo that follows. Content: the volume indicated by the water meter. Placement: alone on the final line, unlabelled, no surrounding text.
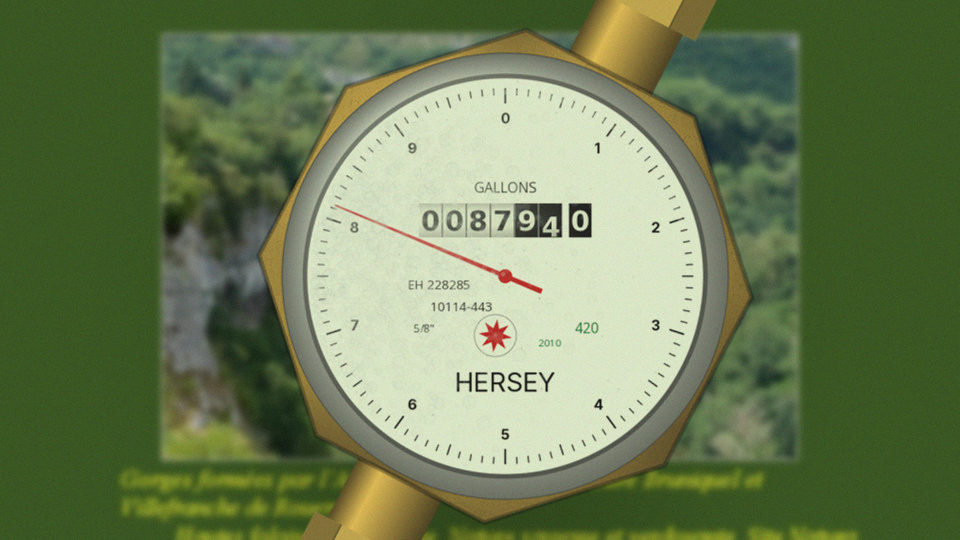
87938.1 gal
